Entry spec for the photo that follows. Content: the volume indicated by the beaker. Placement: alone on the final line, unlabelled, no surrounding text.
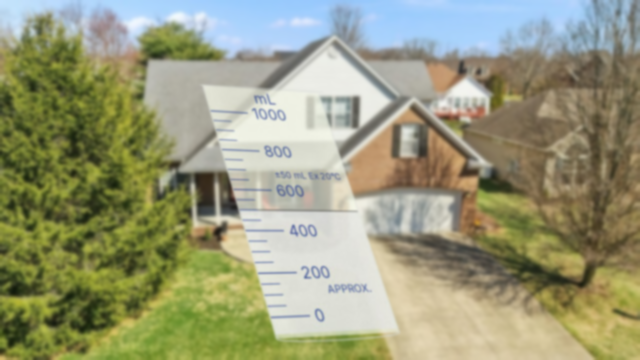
500 mL
